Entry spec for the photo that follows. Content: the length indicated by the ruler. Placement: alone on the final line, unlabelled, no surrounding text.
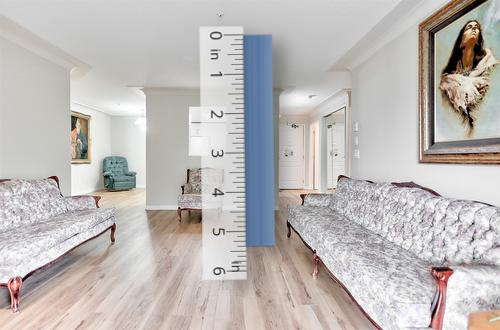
5.375 in
